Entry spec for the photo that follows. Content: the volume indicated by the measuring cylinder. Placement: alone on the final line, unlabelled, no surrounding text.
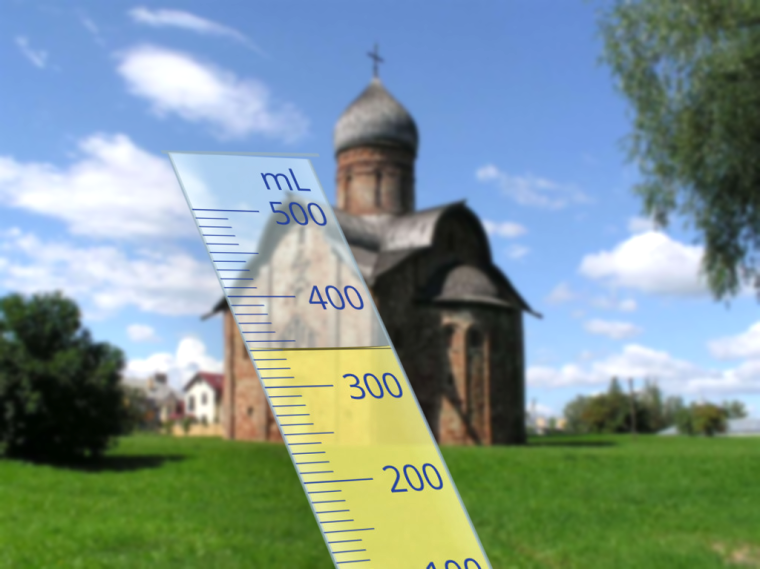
340 mL
